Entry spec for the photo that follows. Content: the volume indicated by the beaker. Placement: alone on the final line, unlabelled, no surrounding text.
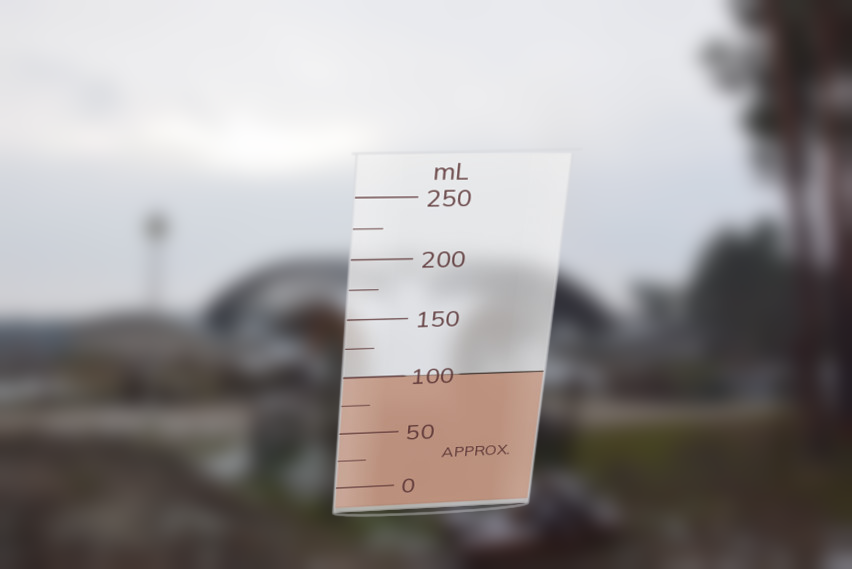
100 mL
